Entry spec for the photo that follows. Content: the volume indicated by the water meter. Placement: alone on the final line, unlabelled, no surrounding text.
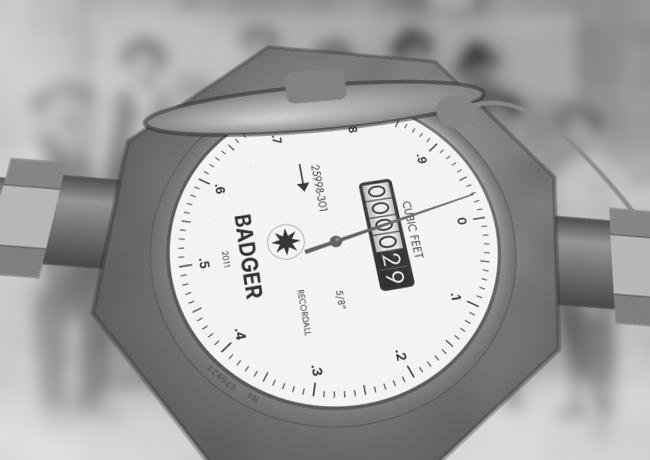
28.97 ft³
